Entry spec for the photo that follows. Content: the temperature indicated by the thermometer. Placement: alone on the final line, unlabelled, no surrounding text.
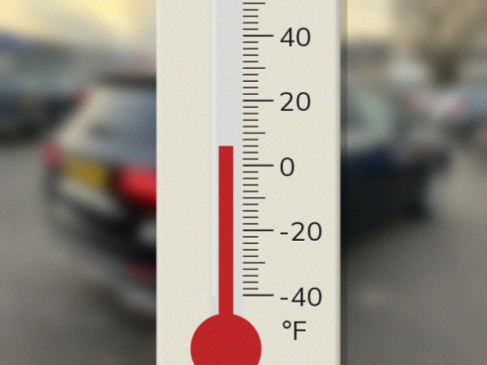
6 °F
